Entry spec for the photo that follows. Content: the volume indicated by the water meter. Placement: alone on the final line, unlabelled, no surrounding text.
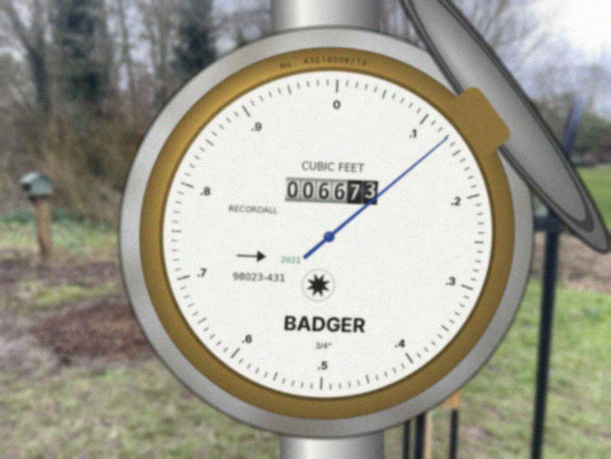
6673.13 ft³
